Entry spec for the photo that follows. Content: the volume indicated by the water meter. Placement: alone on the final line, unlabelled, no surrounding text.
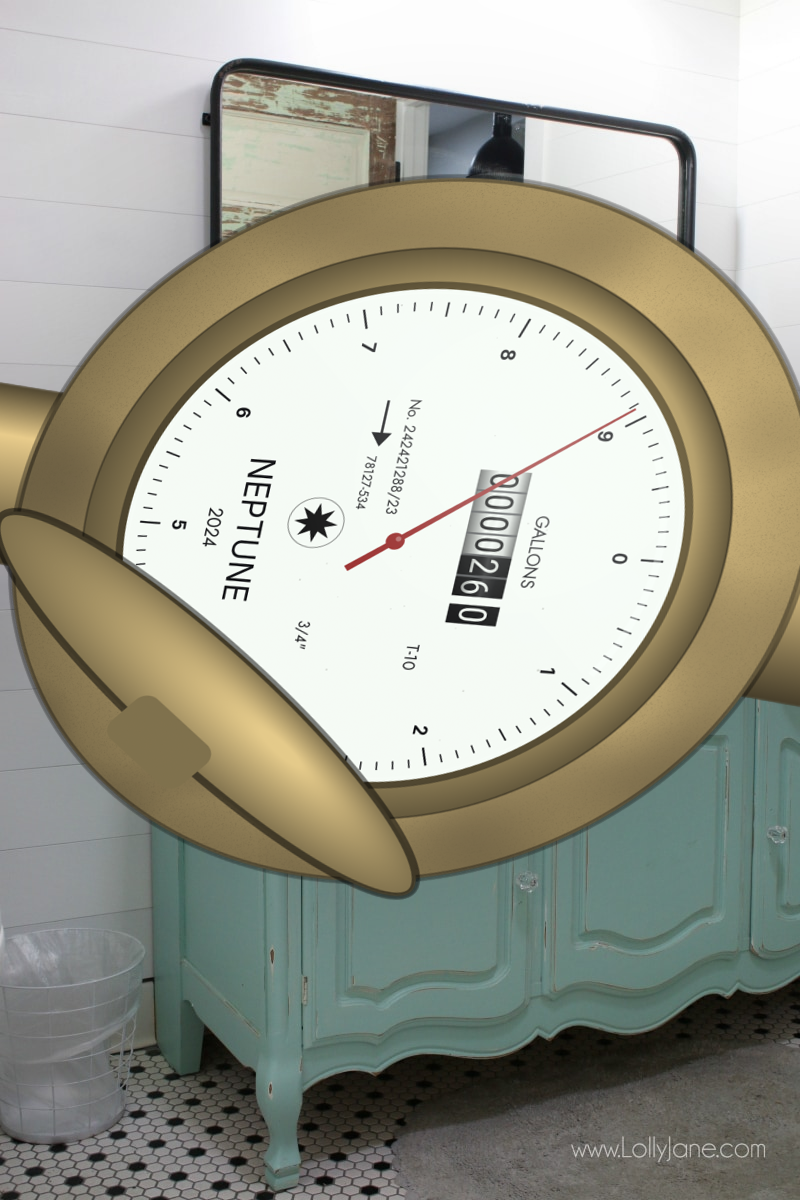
258.9 gal
